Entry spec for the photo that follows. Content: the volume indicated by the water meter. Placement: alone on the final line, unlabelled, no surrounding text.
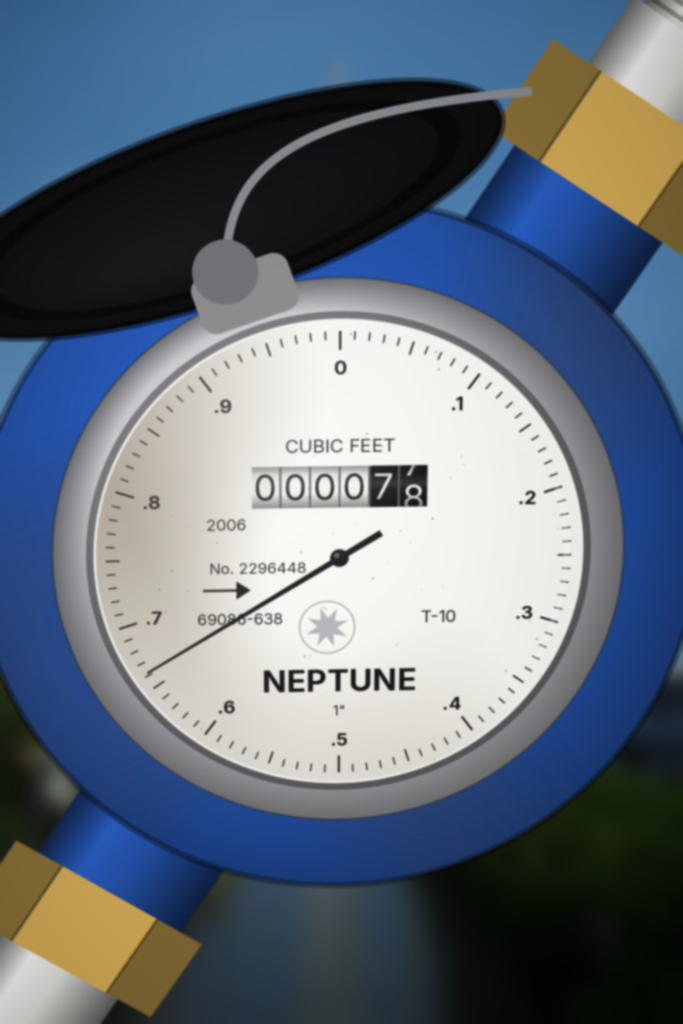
77.66 ft³
